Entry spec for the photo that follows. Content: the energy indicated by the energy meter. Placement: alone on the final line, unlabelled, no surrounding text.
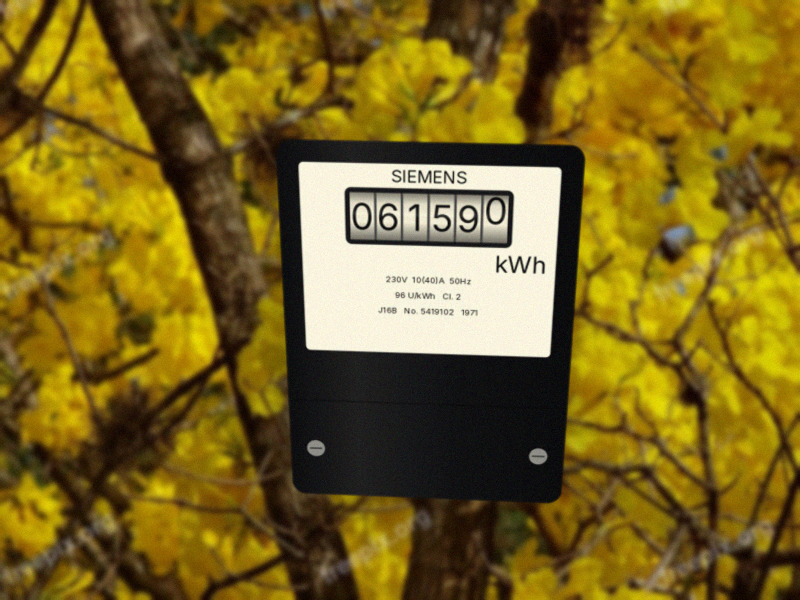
61590 kWh
